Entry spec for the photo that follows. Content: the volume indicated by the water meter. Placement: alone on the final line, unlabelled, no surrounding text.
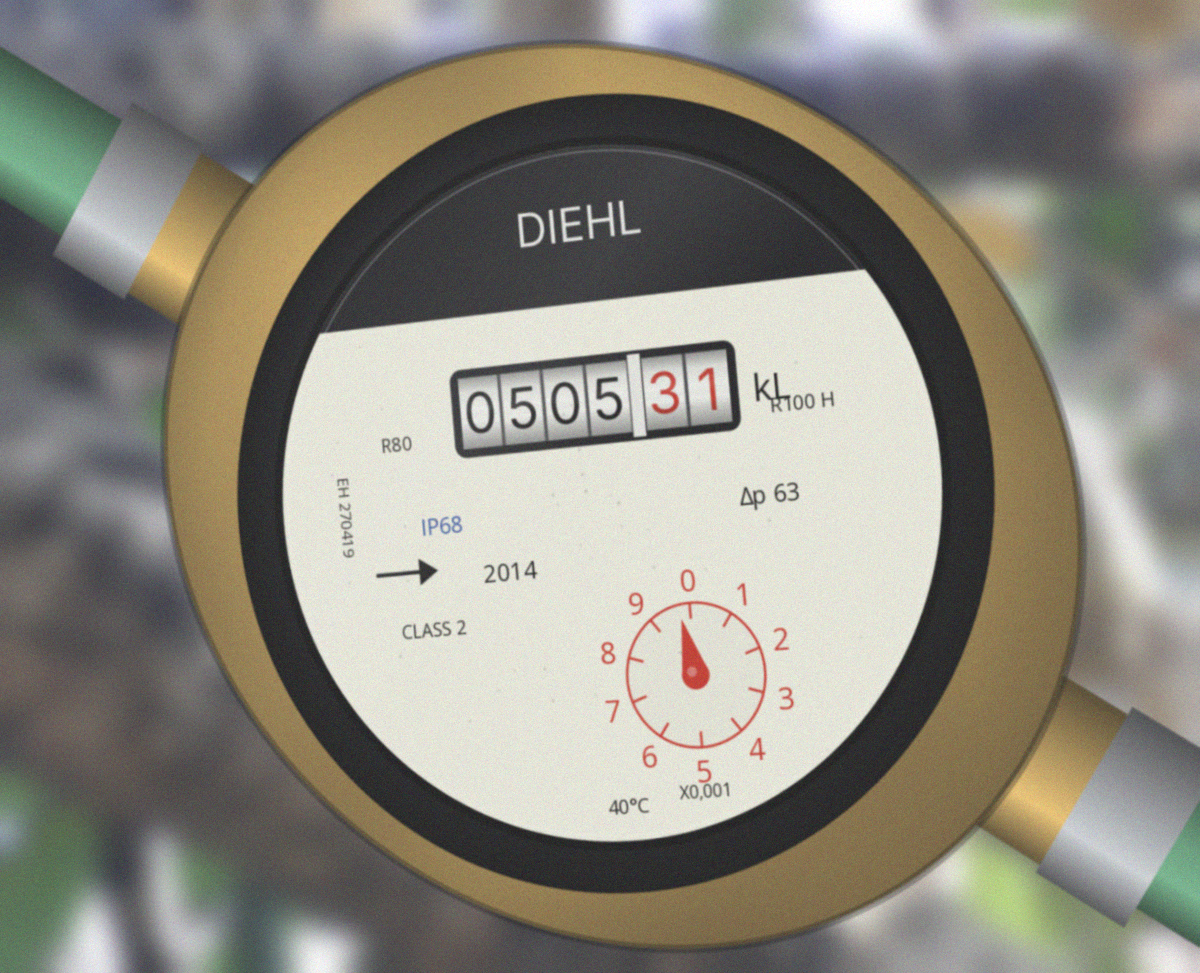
505.309 kL
